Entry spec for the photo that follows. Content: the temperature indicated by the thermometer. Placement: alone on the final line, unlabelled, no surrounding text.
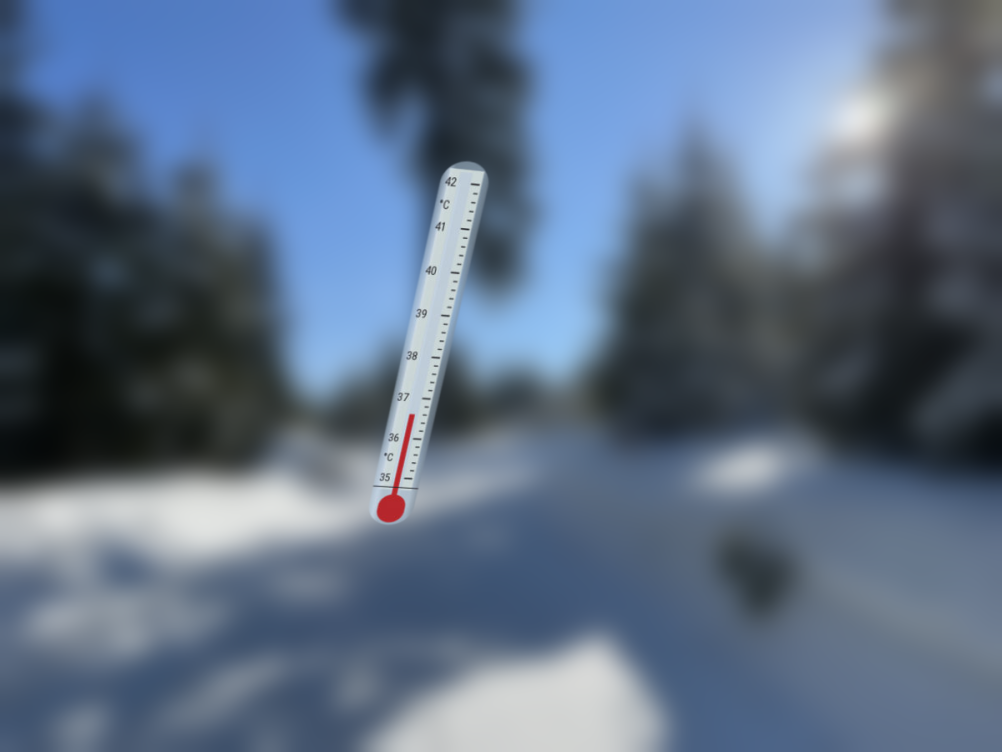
36.6 °C
